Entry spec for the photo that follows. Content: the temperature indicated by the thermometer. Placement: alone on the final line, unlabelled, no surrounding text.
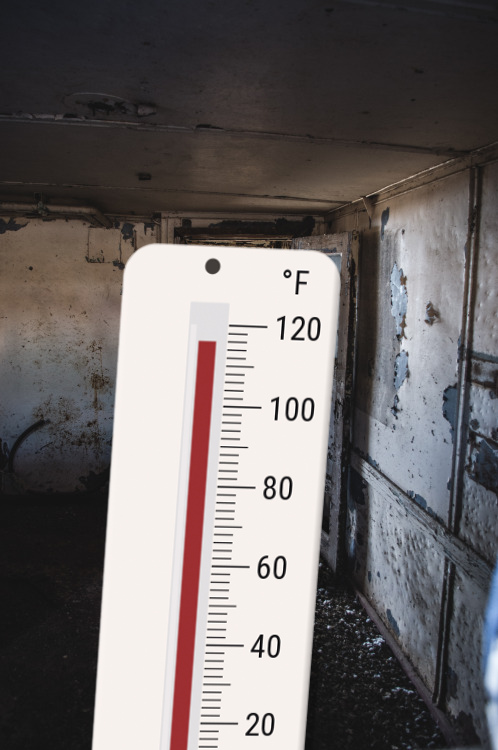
116 °F
